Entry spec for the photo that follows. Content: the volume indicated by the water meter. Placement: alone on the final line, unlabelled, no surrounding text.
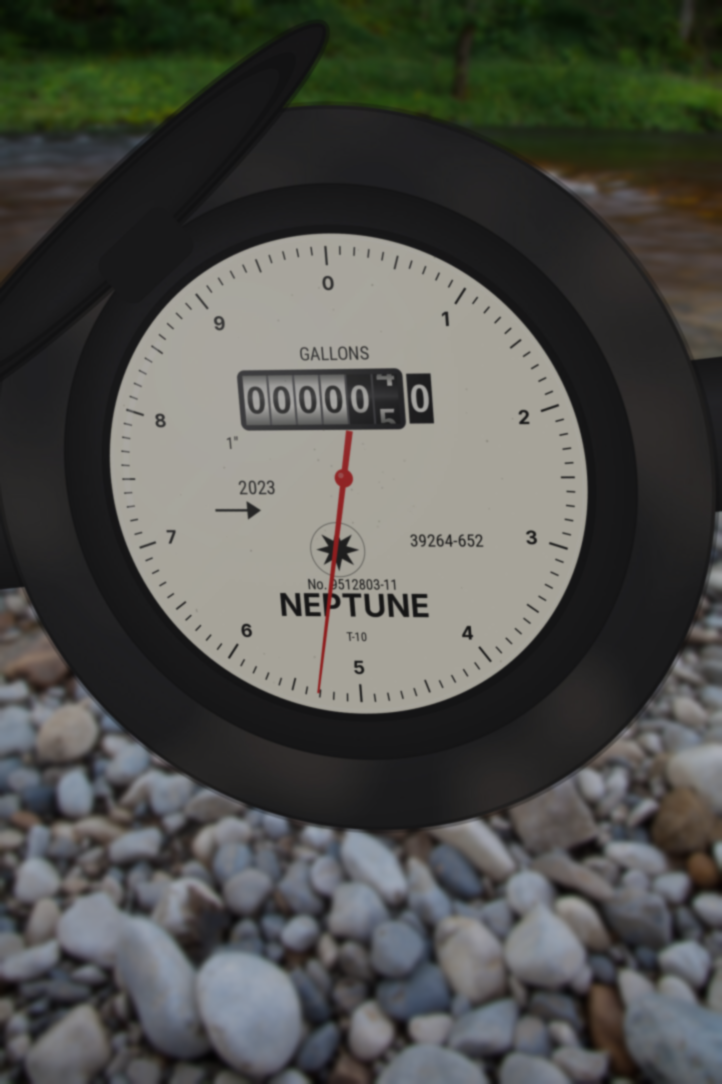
45.3 gal
